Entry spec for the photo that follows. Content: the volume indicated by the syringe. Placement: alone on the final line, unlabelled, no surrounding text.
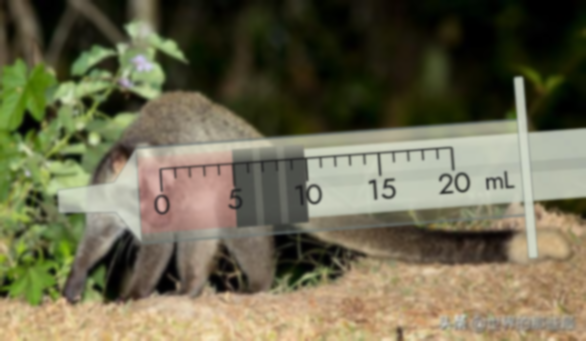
5 mL
